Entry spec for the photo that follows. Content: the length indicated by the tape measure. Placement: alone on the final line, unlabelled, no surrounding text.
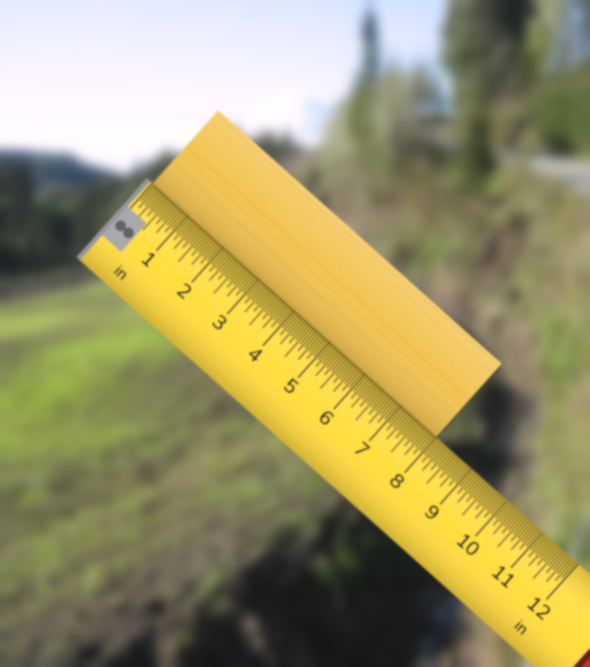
8 in
